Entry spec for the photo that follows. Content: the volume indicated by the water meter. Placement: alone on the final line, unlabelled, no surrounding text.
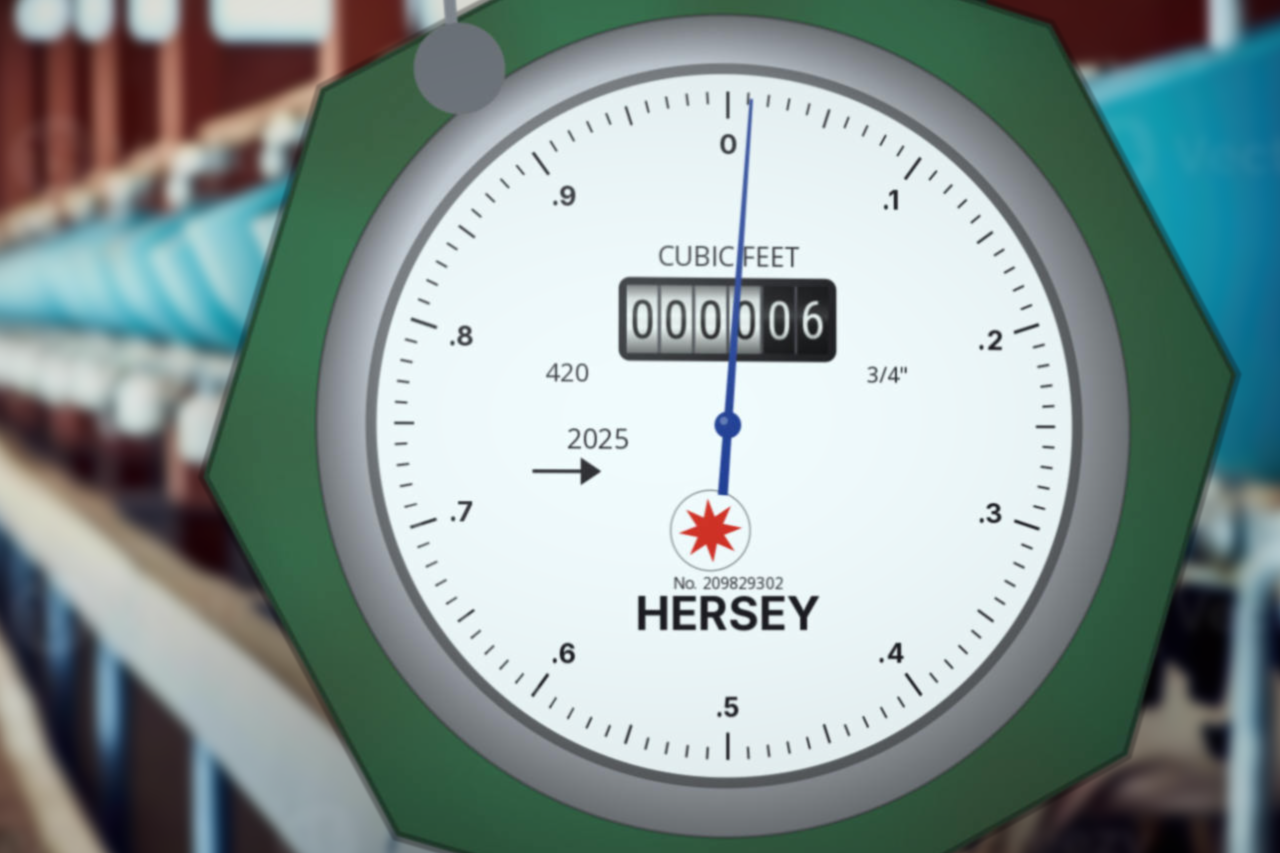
6.01 ft³
